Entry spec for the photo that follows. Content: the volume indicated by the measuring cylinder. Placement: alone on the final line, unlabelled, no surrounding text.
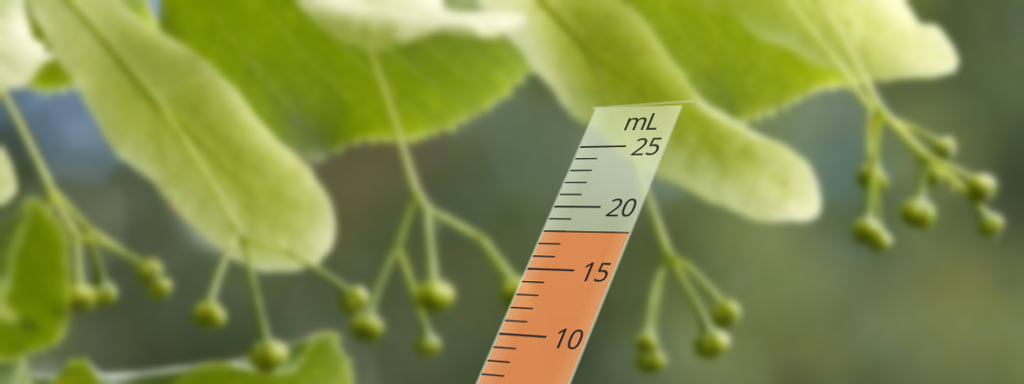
18 mL
